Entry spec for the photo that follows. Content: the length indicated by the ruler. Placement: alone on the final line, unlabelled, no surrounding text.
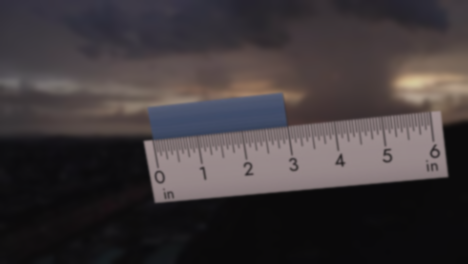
3 in
